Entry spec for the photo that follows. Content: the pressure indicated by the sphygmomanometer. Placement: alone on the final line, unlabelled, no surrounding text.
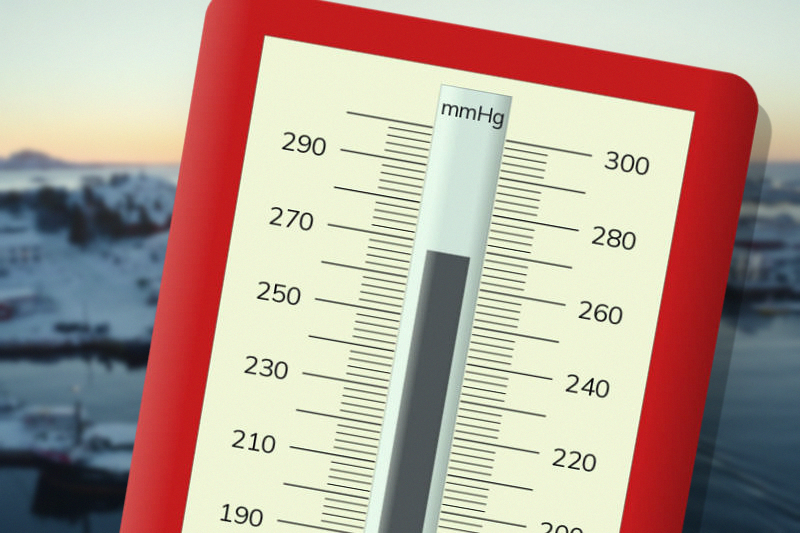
268 mmHg
